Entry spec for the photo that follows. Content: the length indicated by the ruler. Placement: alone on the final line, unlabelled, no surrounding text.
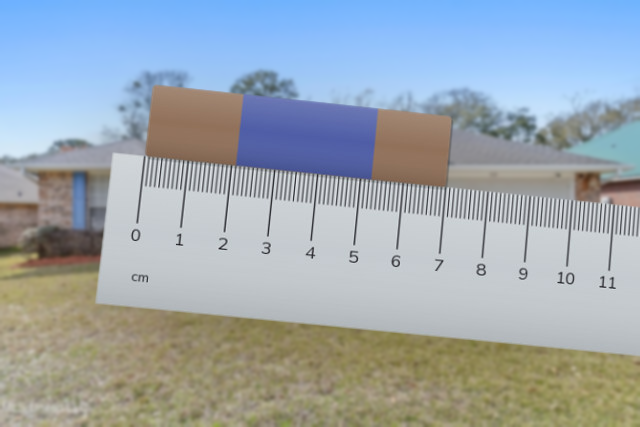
7 cm
